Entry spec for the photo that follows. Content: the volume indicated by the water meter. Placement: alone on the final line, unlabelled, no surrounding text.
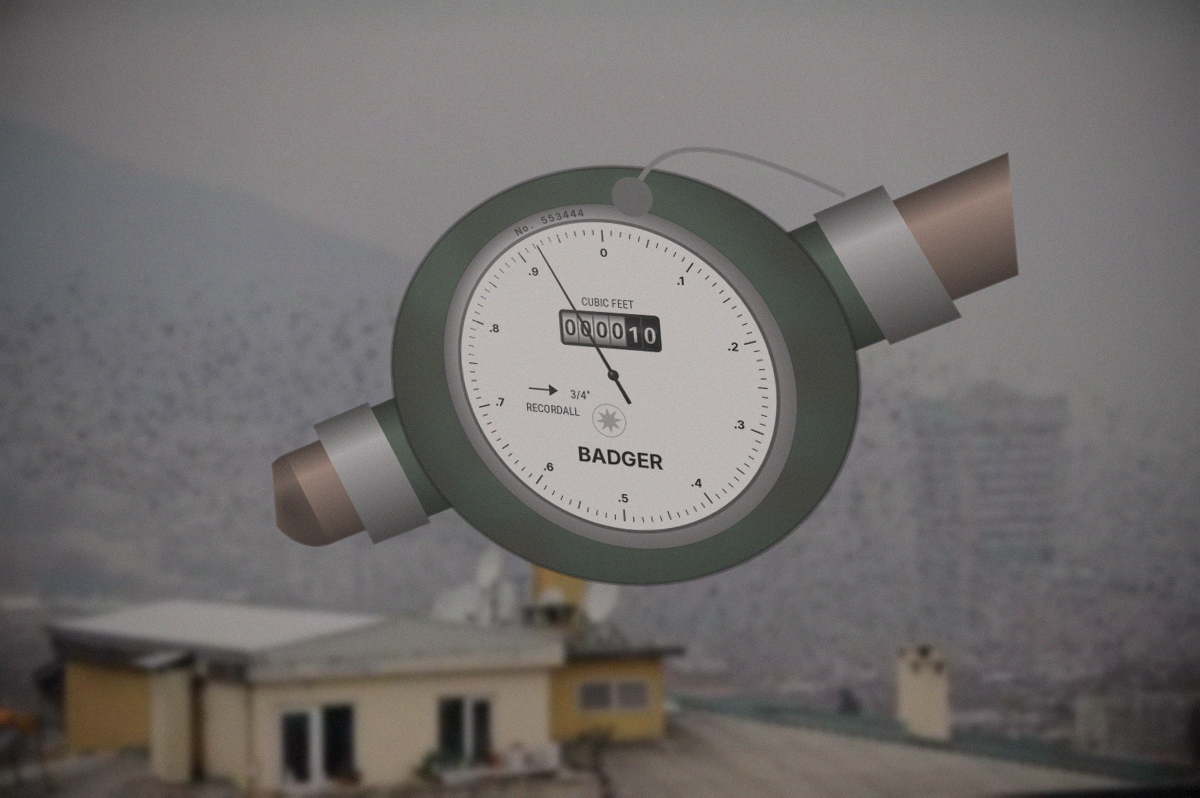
9.92 ft³
